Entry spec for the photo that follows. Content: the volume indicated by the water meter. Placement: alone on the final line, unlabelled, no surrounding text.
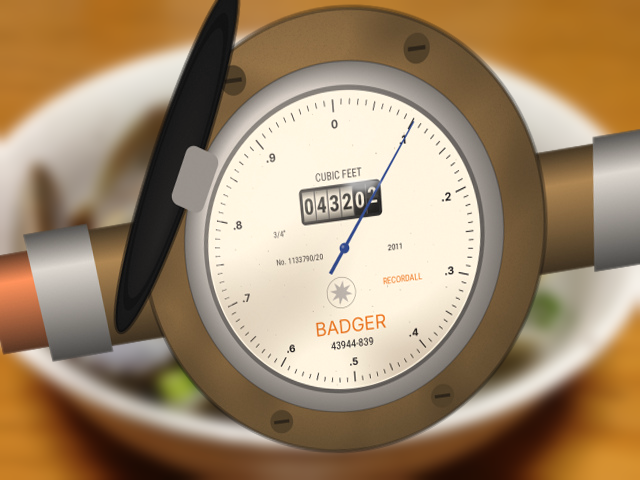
43202.10 ft³
